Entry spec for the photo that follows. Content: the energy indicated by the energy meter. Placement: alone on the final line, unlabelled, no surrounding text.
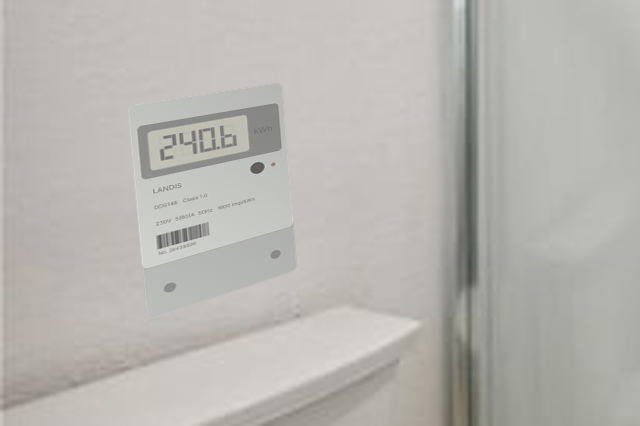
240.6 kWh
